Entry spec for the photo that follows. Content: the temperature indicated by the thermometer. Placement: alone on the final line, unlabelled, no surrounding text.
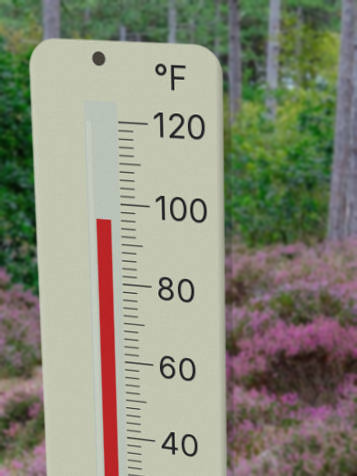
96 °F
